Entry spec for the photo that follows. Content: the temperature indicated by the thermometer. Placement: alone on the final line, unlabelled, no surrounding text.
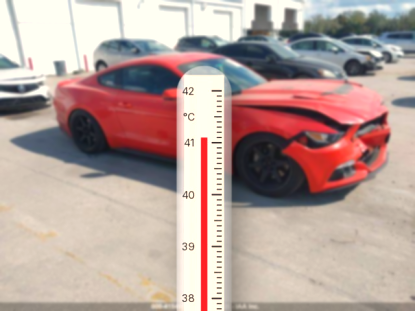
41.1 °C
